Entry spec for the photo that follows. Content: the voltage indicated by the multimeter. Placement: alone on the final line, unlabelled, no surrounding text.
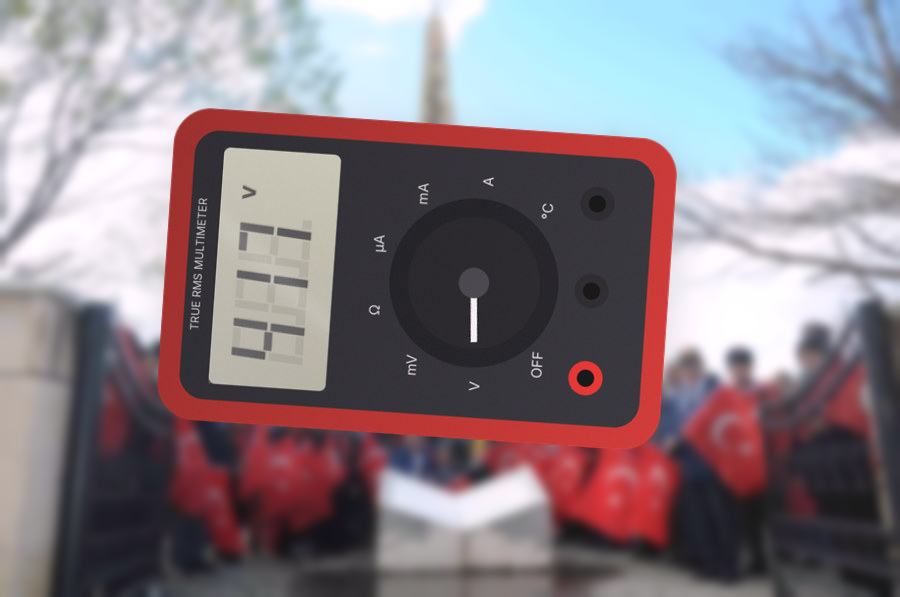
417 V
